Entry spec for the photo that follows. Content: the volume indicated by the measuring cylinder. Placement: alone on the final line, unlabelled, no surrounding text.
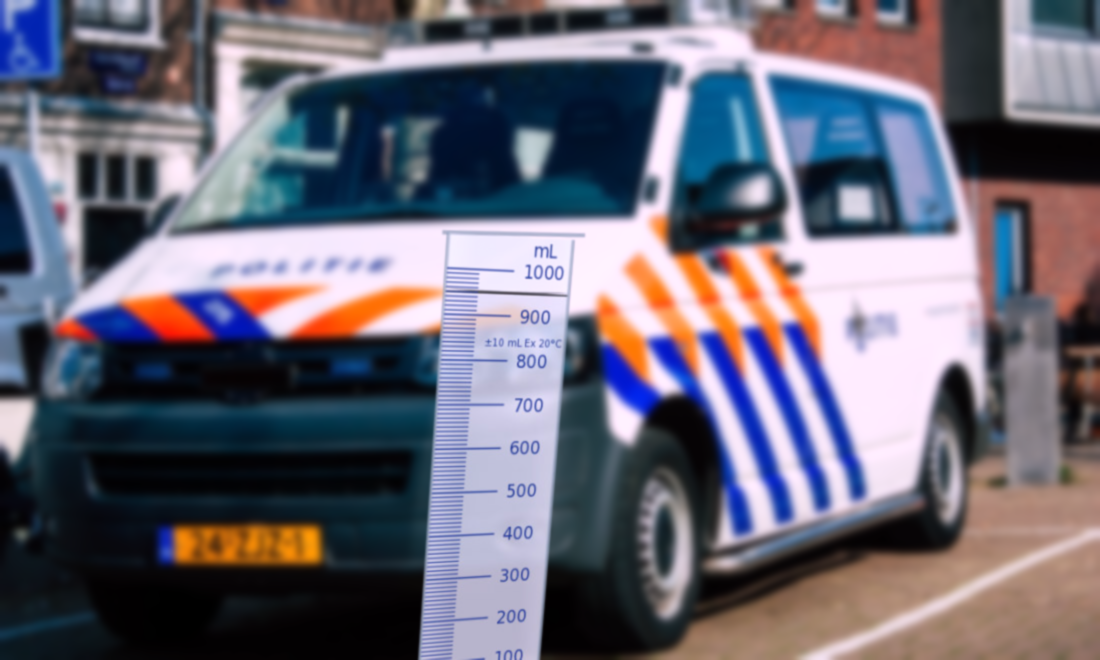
950 mL
